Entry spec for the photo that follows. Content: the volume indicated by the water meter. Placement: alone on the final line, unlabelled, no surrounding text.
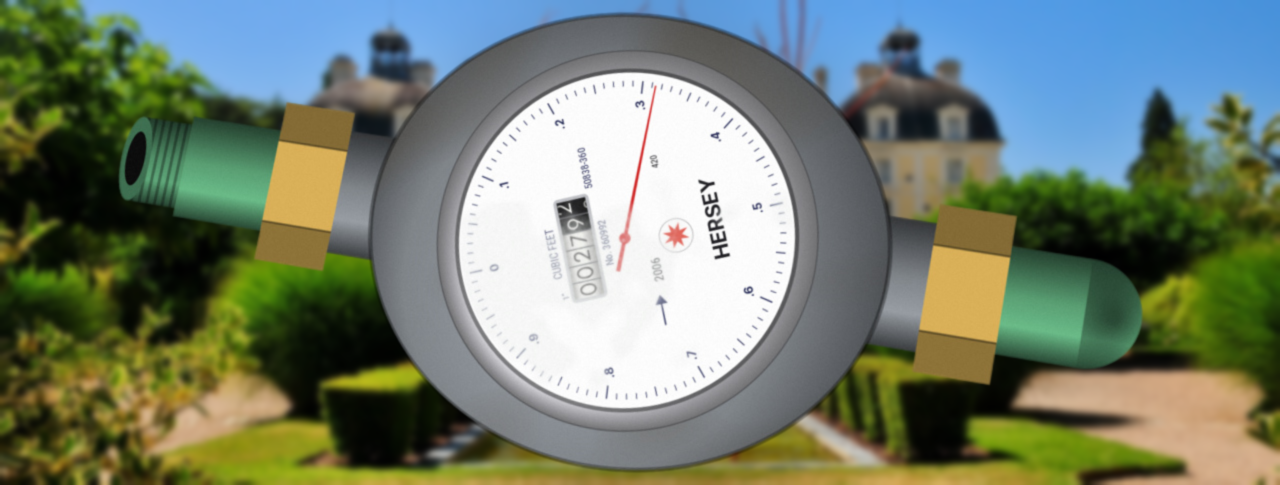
2792.31 ft³
